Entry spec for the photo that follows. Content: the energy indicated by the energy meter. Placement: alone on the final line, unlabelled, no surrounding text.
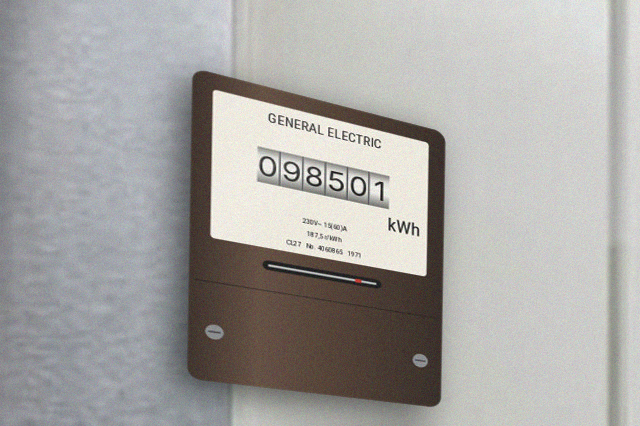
98501 kWh
